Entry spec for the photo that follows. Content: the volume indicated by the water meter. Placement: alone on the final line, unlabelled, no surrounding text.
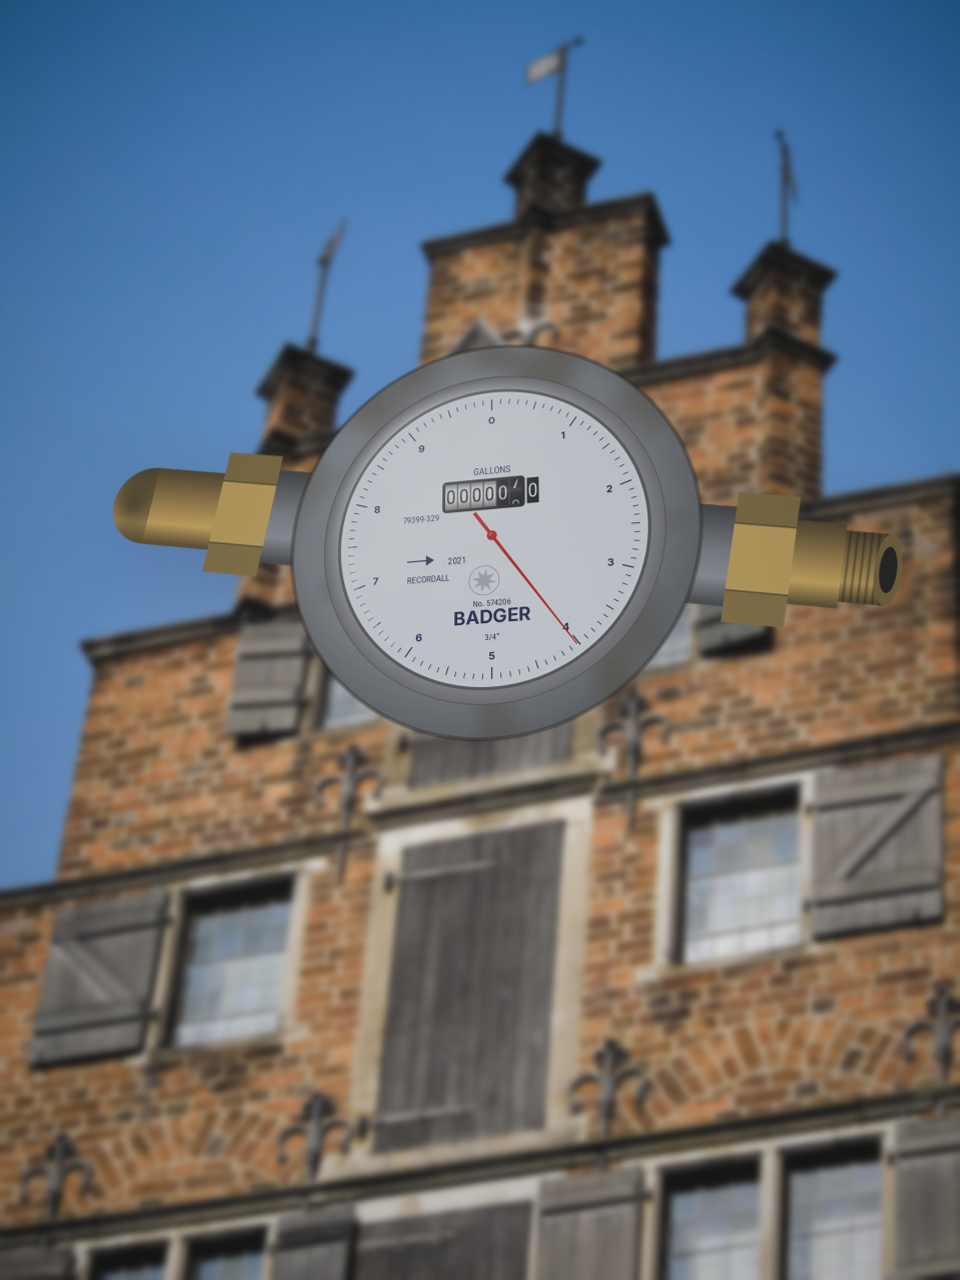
74.0 gal
